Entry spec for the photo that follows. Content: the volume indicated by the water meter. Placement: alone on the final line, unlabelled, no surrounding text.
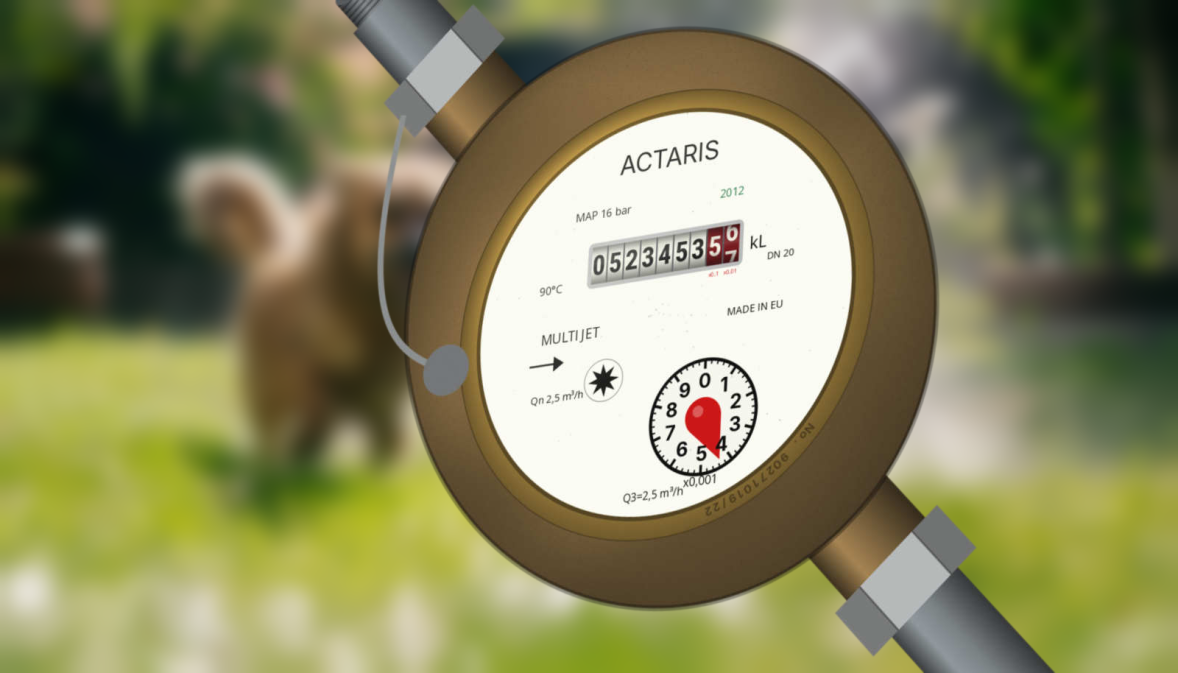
523453.564 kL
